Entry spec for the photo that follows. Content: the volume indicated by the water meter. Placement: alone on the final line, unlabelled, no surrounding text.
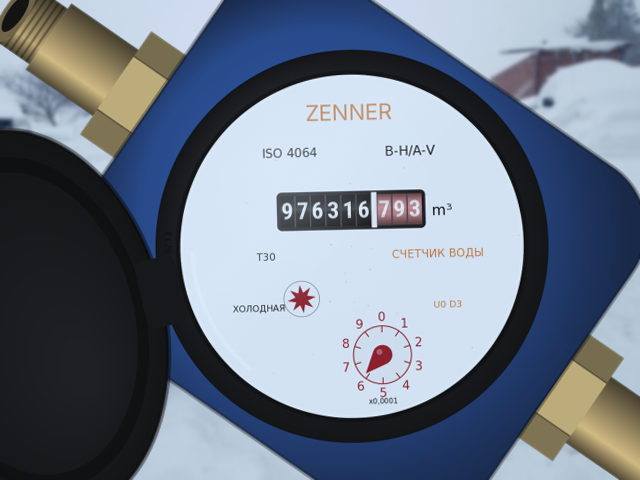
976316.7936 m³
